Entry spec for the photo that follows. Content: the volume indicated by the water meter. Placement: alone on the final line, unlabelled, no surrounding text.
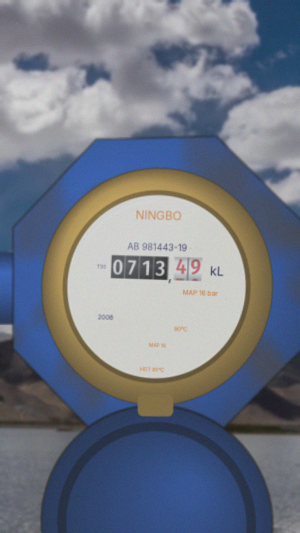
713.49 kL
